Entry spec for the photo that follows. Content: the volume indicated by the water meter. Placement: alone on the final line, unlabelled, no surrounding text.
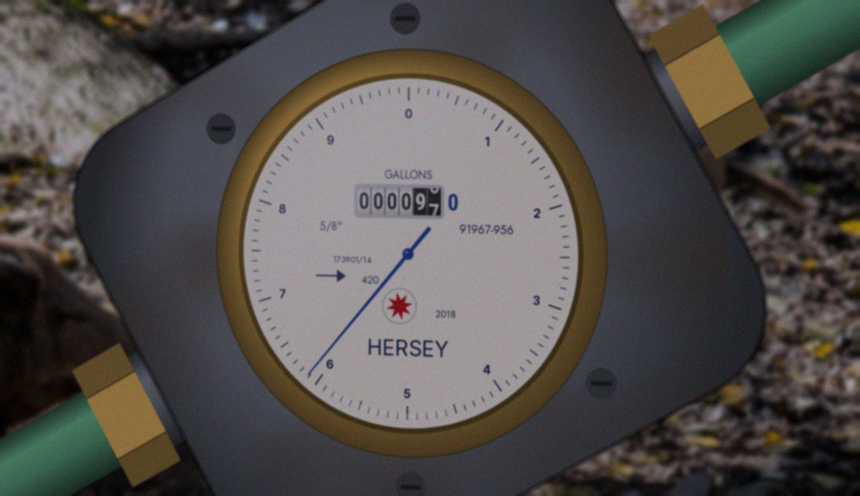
966.1 gal
